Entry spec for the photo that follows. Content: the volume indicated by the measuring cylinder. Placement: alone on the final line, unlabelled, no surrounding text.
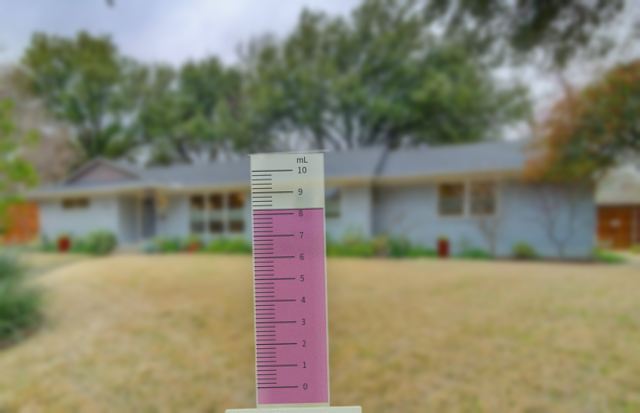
8.2 mL
